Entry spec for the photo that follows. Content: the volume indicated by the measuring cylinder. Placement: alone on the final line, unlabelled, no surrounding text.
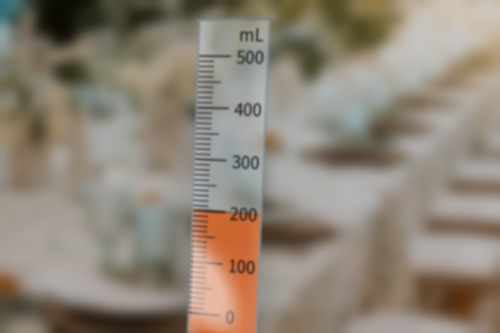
200 mL
